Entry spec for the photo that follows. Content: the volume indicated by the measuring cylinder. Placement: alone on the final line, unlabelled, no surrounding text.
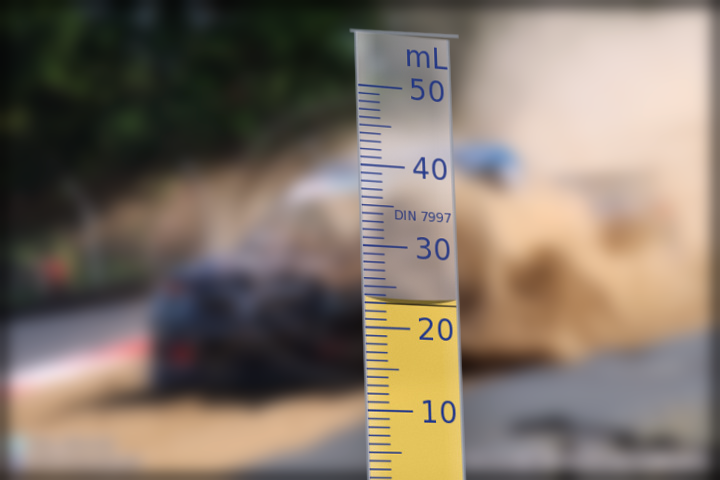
23 mL
